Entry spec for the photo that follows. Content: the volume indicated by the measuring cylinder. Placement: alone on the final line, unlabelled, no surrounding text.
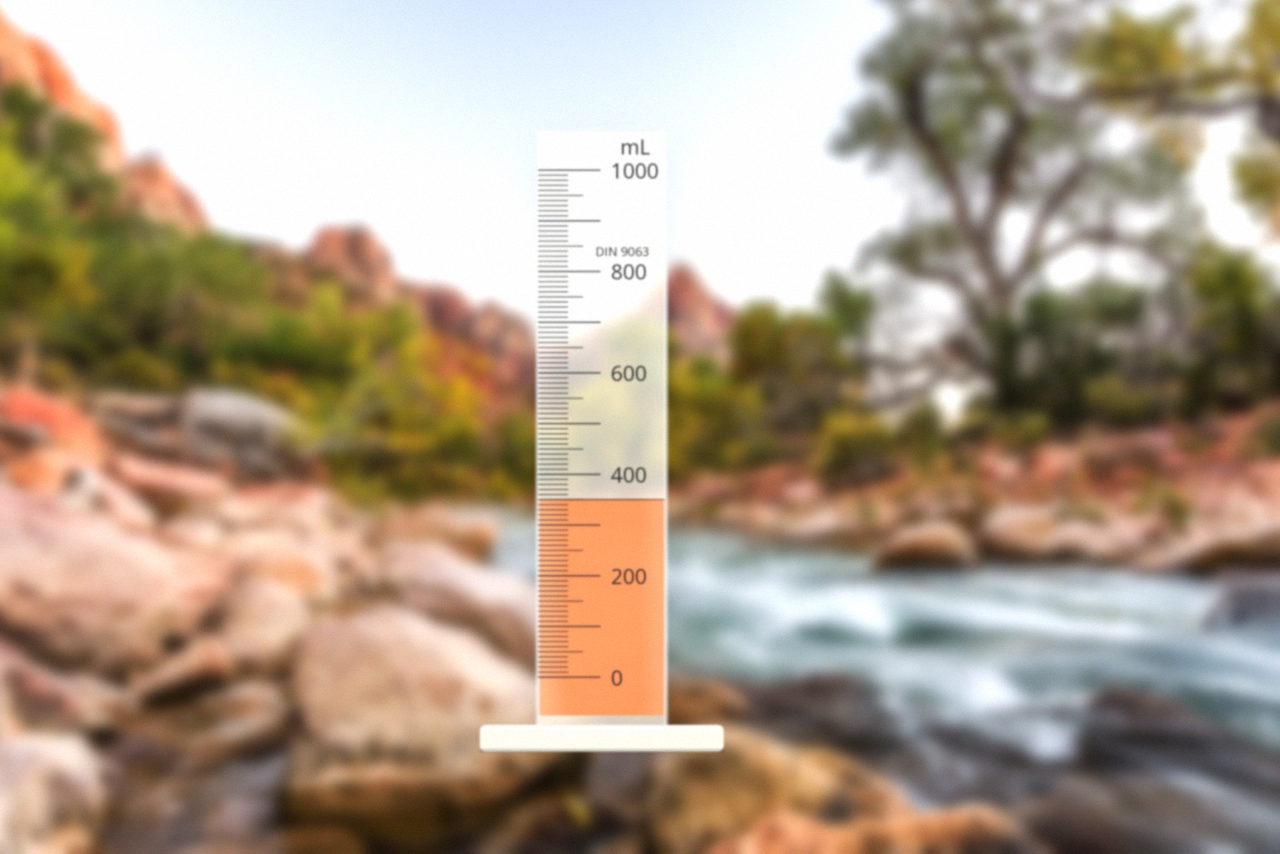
350 mL
